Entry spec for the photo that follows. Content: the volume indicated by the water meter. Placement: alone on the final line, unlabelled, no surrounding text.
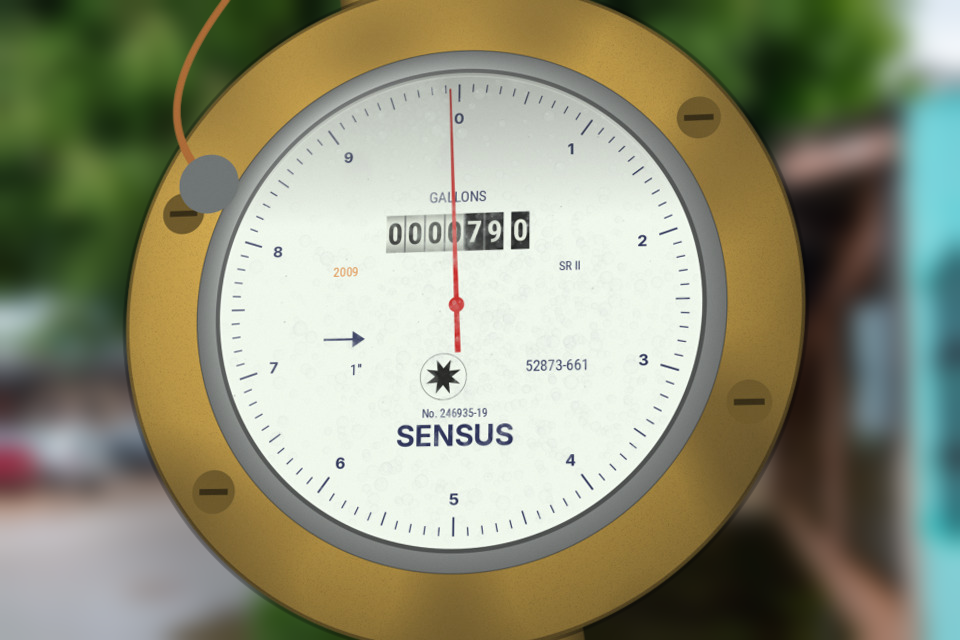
789.9 gal
